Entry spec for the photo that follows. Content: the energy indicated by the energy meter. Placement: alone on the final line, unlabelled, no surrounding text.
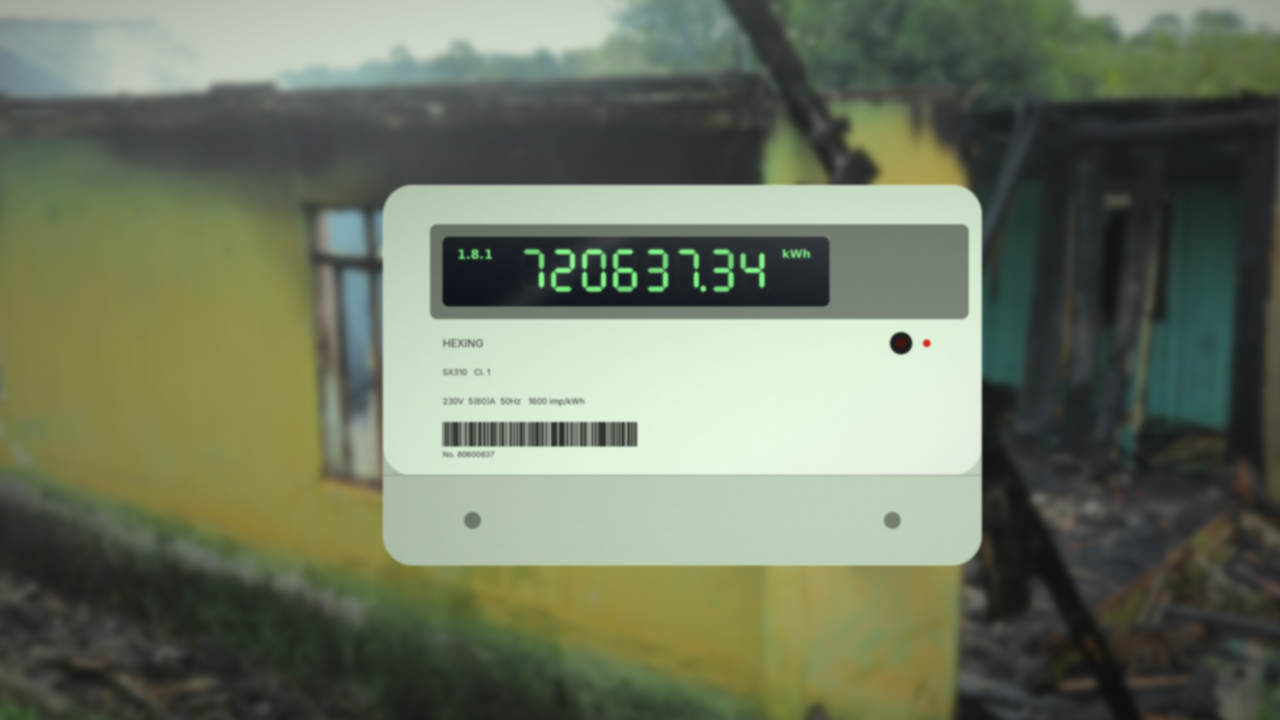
720637.34 kWh
